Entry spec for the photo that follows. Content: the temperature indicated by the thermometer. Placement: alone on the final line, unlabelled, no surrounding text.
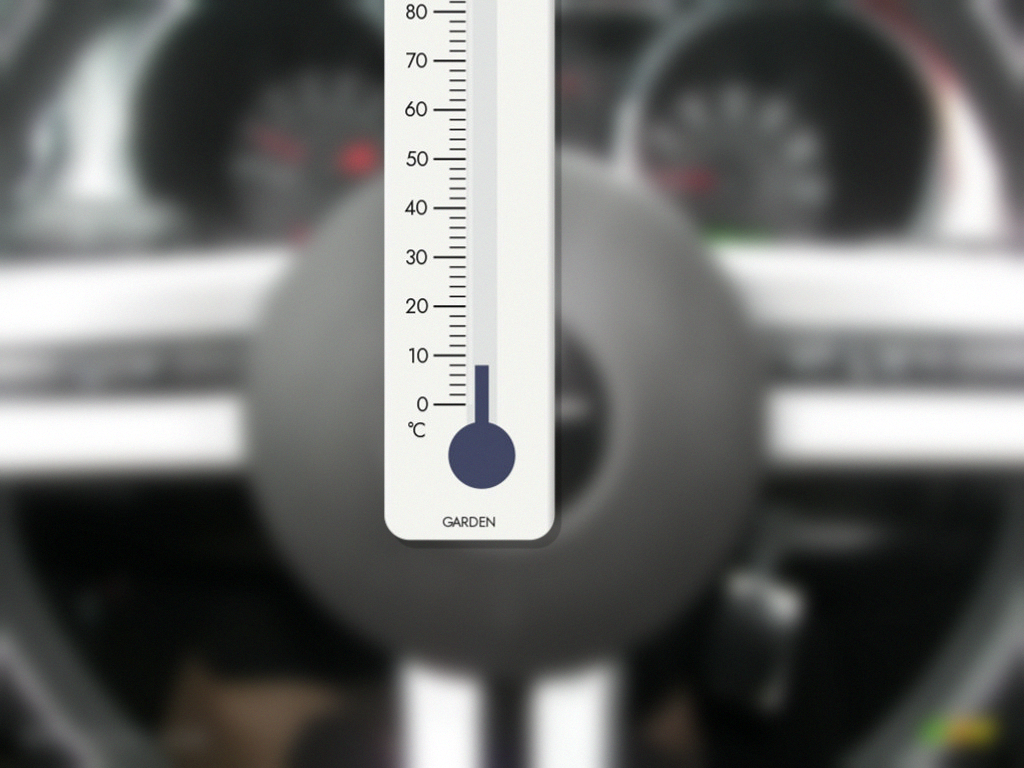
8 °C
